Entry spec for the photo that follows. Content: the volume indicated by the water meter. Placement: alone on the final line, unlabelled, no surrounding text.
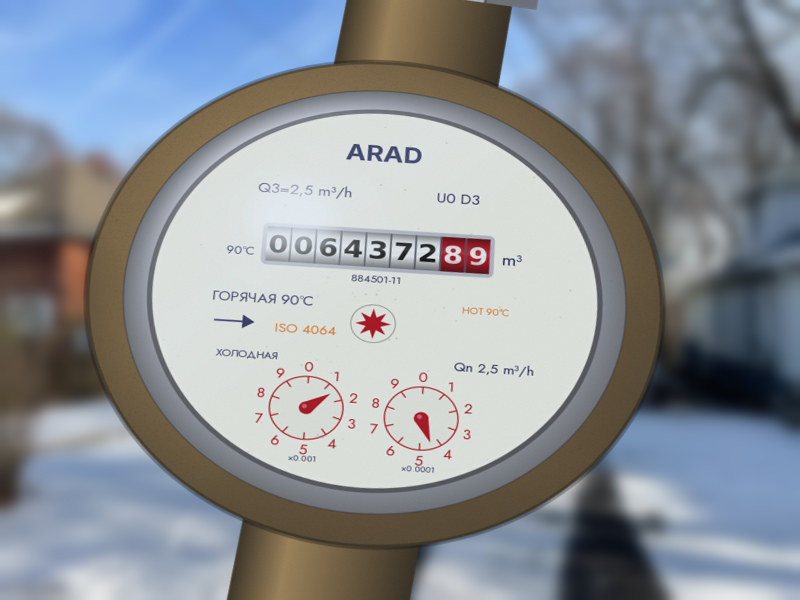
64372.8914 m³
